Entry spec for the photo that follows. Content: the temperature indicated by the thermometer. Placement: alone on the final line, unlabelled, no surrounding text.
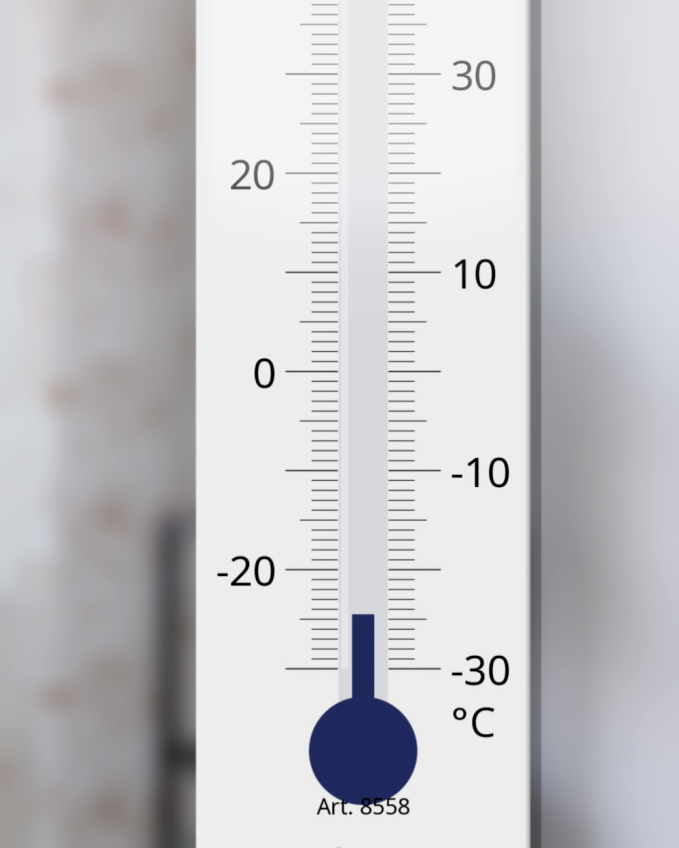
-24.5 °C
